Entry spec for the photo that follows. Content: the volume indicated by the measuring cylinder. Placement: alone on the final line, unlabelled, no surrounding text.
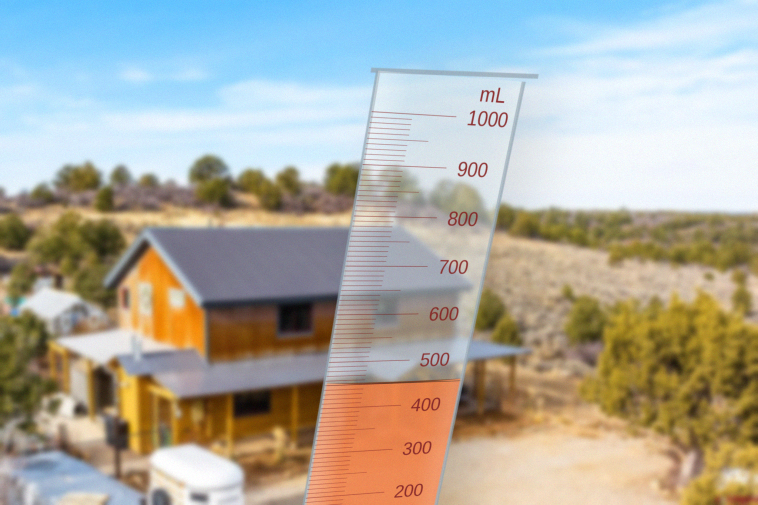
450 mL
